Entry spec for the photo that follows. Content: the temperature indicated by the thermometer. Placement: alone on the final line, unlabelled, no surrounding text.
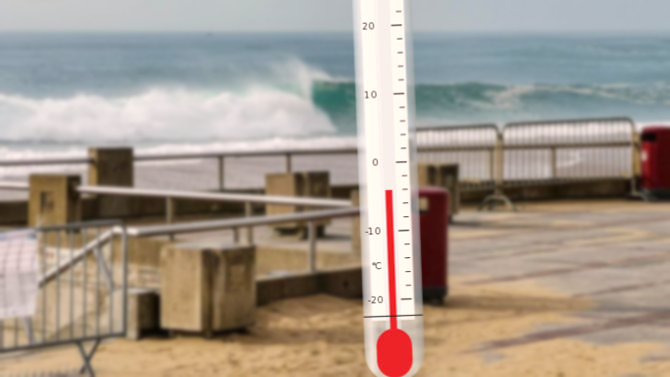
-4 °C
